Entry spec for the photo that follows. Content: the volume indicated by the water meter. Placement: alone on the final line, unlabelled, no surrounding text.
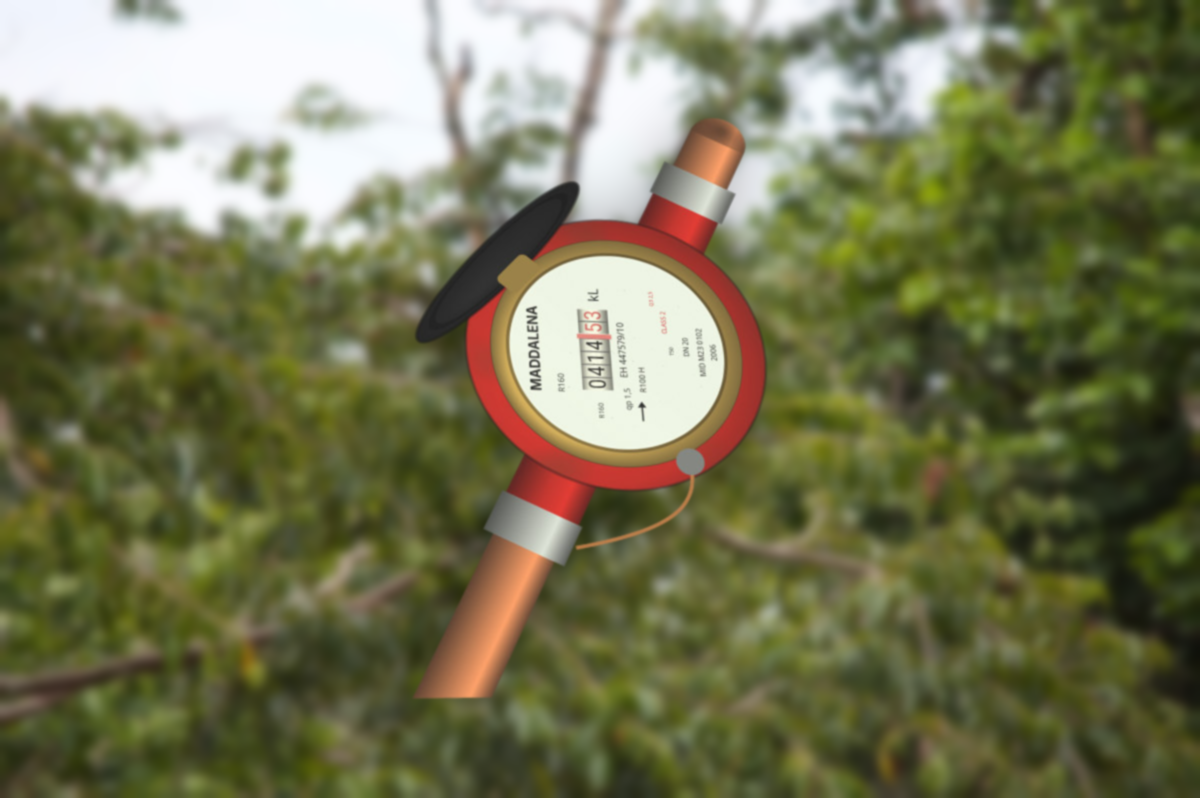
414.53 kL
